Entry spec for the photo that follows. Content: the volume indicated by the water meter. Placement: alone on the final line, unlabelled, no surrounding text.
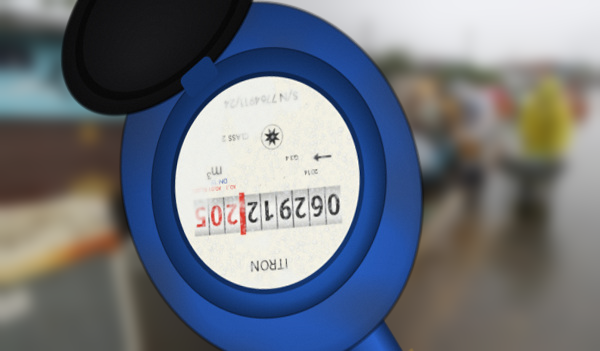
62912.205 m³
